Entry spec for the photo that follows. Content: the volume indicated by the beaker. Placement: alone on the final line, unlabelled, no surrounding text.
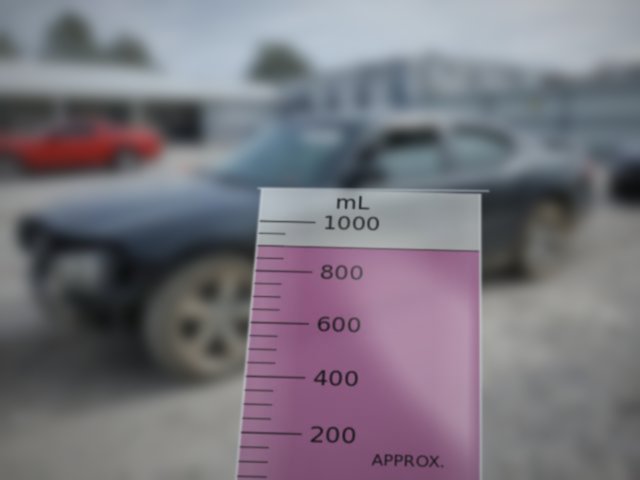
900 mL
